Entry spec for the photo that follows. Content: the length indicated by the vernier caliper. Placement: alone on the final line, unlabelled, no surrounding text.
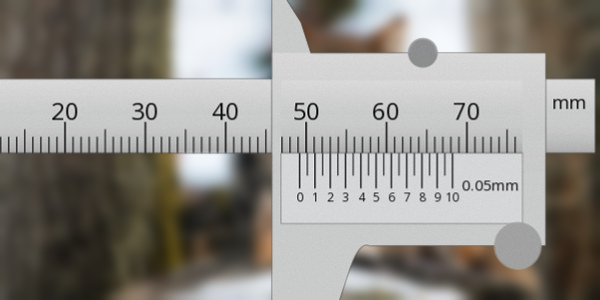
49.2 mm
